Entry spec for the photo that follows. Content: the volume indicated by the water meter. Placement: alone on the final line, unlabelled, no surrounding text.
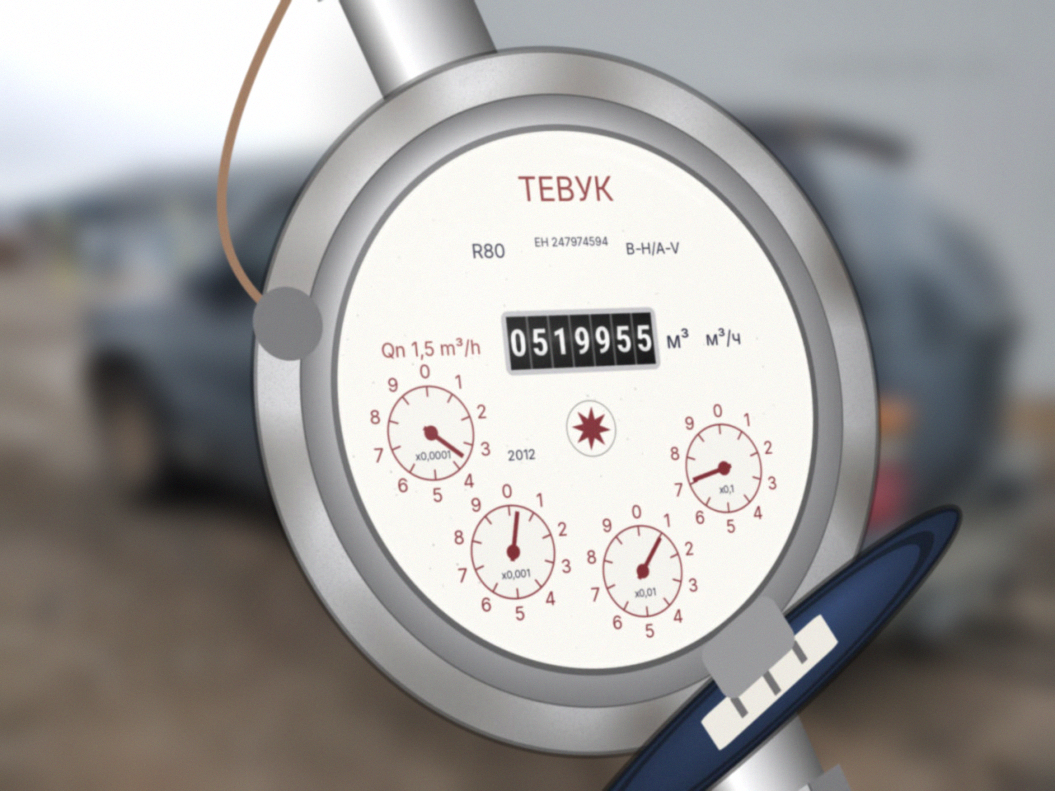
519955.7103 m³
